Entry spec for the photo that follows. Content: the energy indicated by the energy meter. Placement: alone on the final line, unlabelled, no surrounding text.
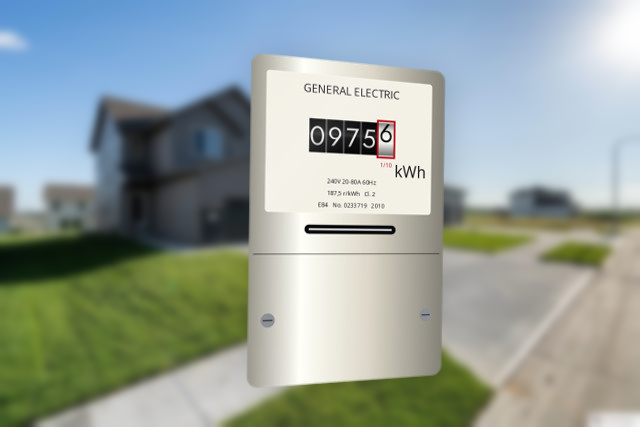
975.6 kWh
